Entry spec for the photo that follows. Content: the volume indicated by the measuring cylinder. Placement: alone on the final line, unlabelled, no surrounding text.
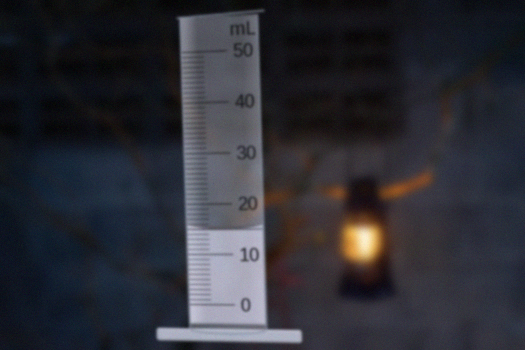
15 mL
